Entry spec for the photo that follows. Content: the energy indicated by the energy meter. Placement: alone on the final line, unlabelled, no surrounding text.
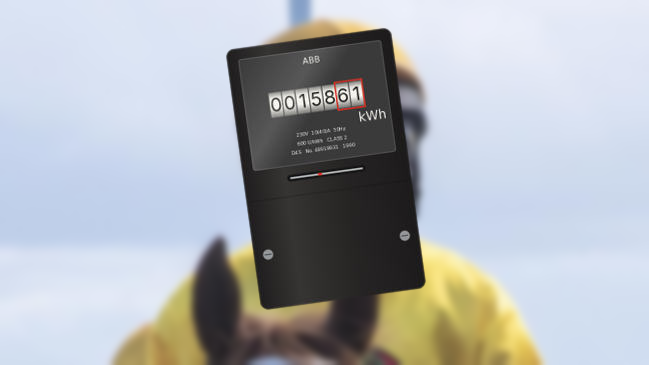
158.61 kWh
